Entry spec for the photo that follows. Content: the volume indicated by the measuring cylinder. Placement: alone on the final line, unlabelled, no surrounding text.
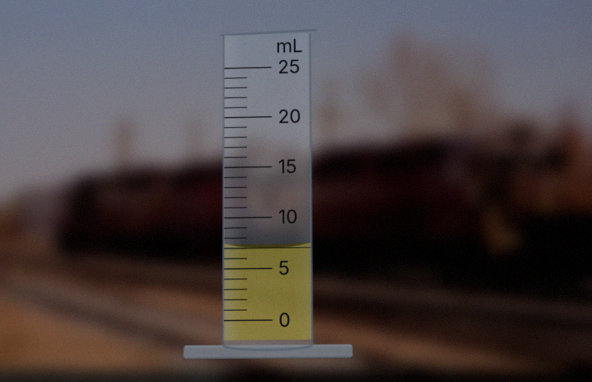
7 mL
